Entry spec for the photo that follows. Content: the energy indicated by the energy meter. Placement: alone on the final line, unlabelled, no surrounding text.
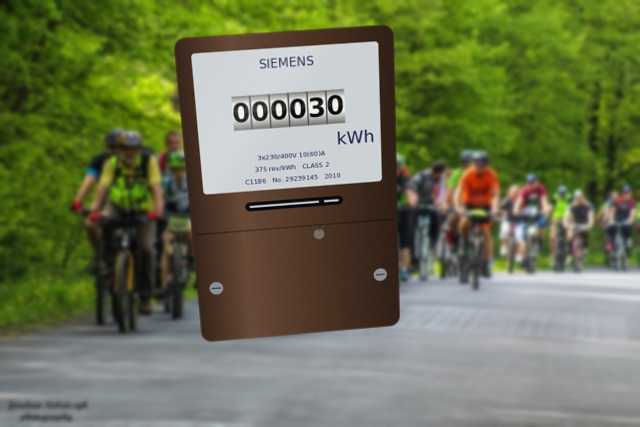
30 kWh
